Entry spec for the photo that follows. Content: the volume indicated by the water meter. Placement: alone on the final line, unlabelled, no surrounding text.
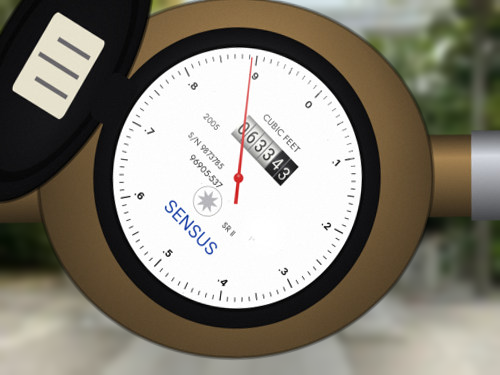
63342.89 ft³
